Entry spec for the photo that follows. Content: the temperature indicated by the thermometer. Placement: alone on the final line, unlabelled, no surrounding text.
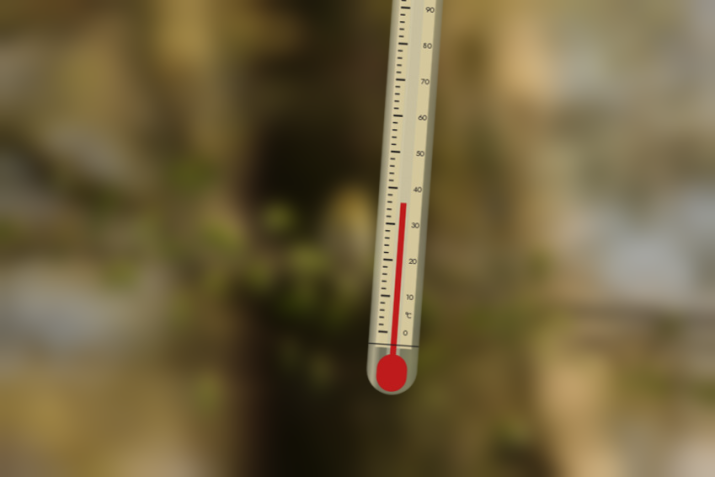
36 °C
